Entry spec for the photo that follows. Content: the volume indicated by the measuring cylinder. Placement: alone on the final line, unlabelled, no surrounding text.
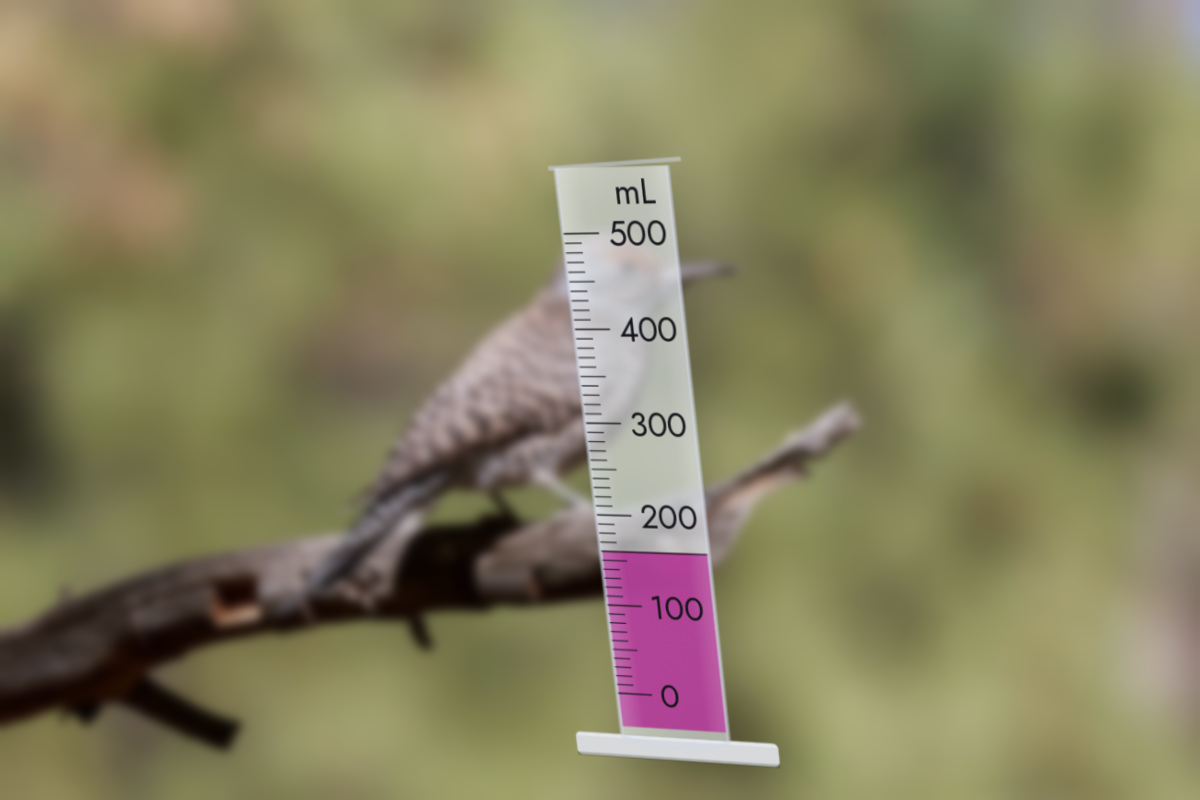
160 mL
